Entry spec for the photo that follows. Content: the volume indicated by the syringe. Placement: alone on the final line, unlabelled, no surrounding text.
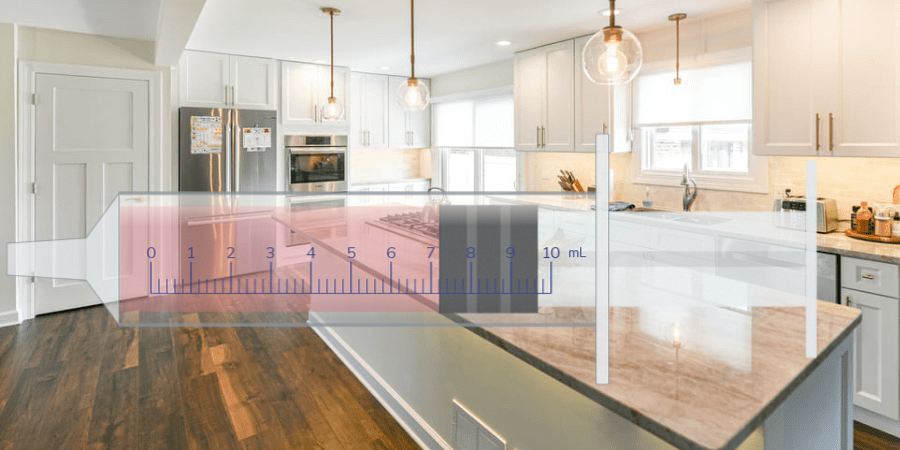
7.2 mL
